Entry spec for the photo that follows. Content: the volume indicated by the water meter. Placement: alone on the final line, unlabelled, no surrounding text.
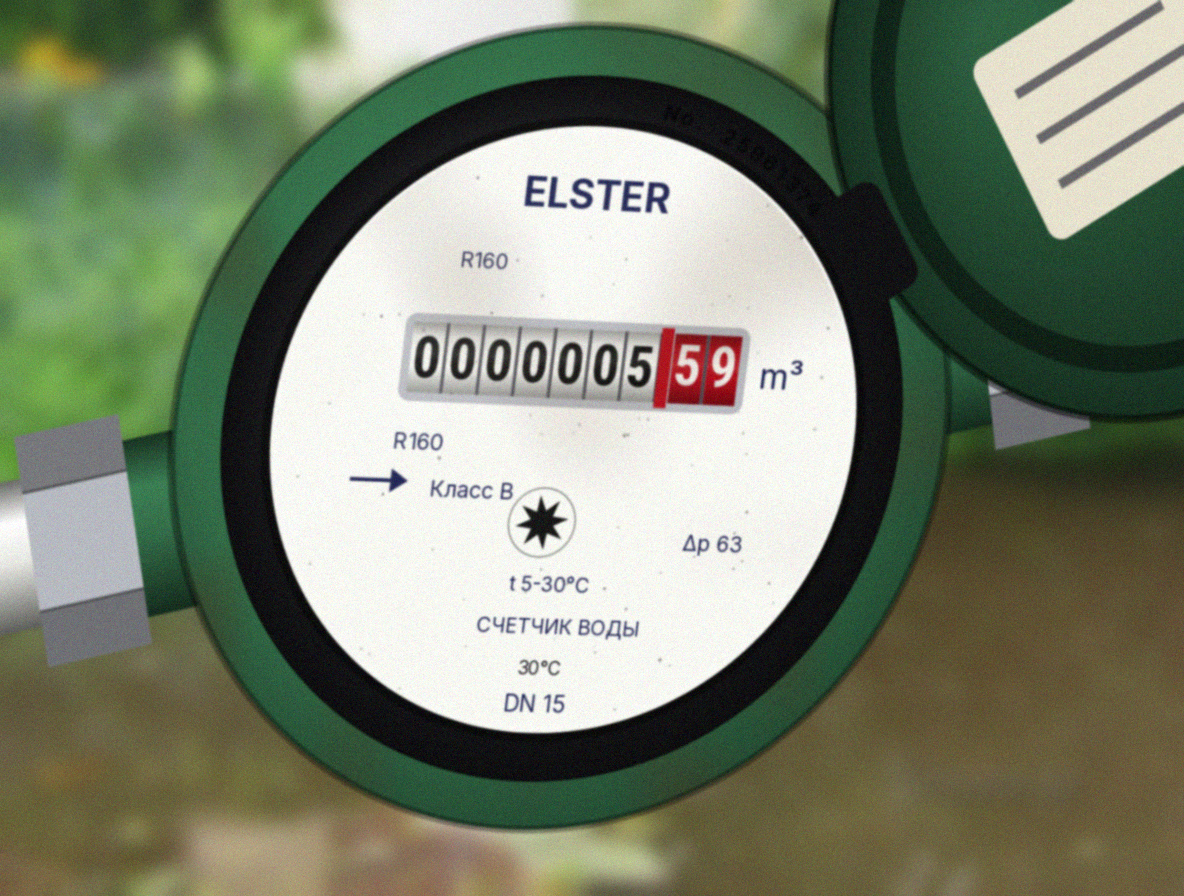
5.59 m³
